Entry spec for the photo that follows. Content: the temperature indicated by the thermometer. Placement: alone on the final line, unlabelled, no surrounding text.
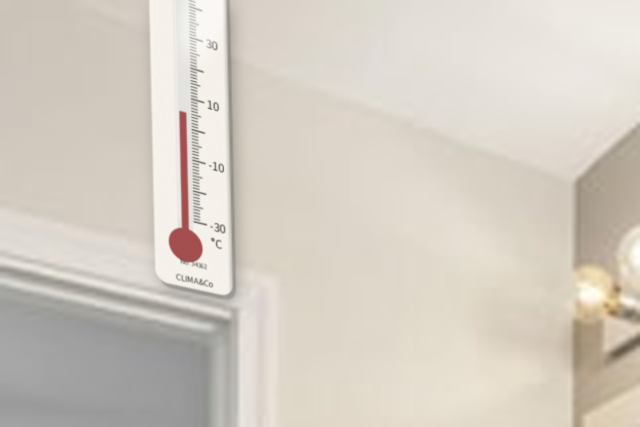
5 °C
